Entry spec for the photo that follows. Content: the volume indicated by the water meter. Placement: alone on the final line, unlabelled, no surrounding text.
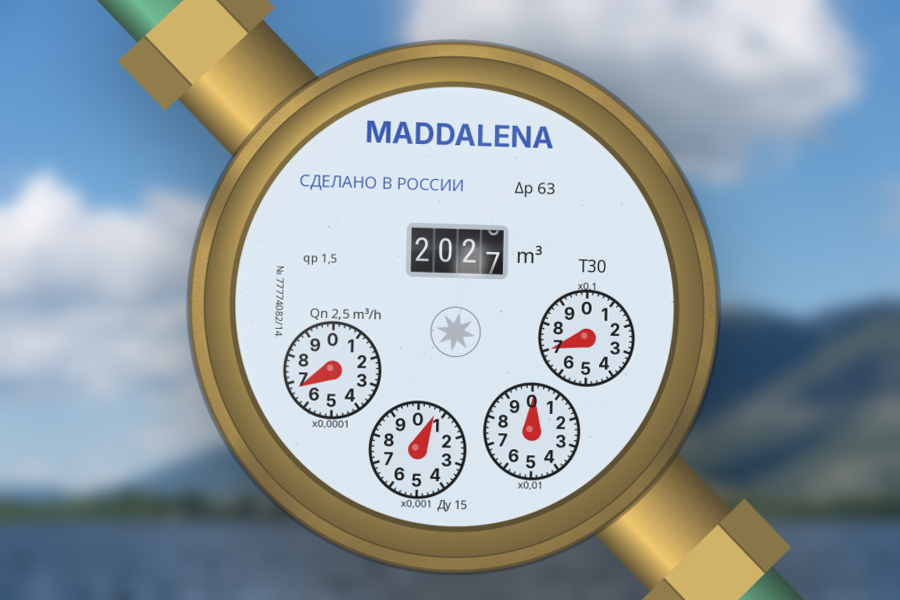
2026.7006 m³
